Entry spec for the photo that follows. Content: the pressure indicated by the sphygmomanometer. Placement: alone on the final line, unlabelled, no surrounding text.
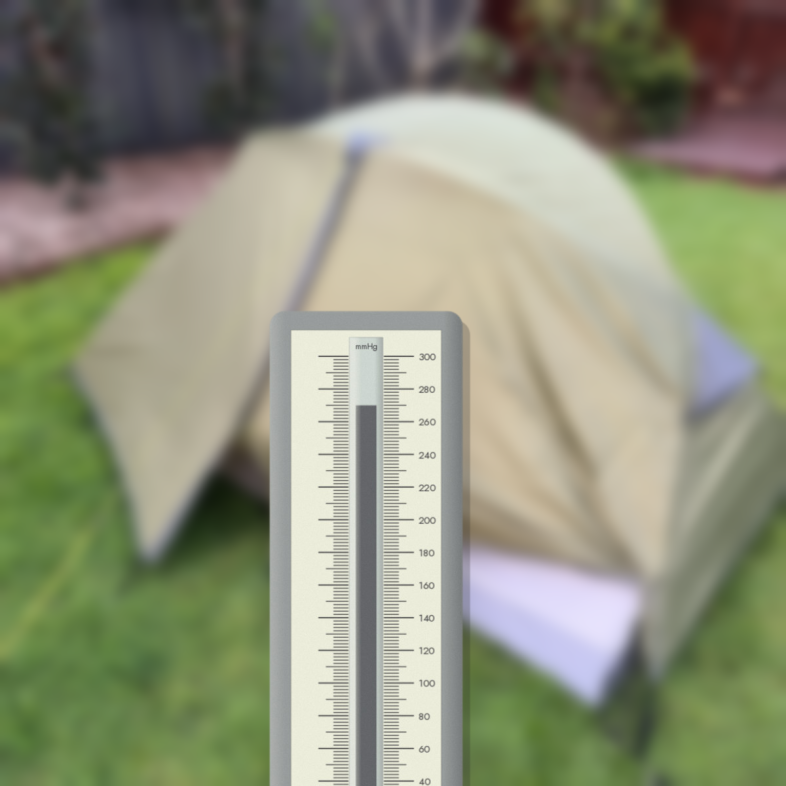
270 mmHg
